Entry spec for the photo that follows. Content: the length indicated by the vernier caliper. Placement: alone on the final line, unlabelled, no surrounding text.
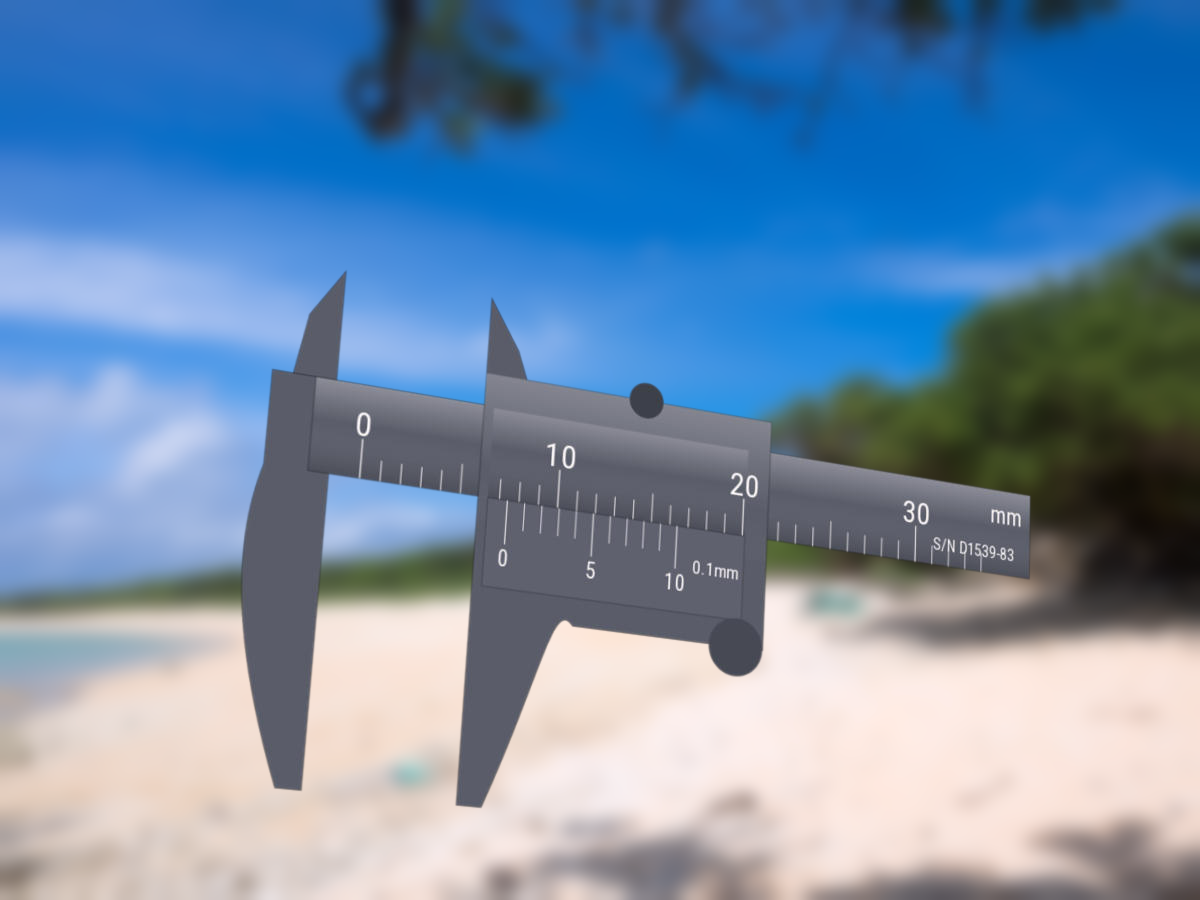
7.4 mm
